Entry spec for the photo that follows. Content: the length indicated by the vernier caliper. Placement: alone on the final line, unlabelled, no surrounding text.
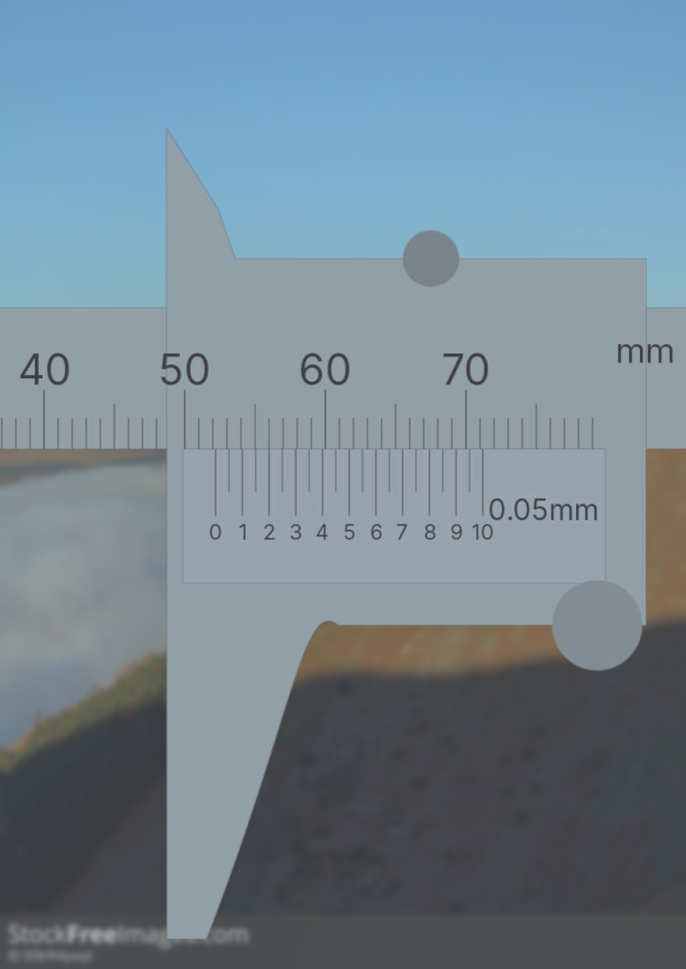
52.2 mm
